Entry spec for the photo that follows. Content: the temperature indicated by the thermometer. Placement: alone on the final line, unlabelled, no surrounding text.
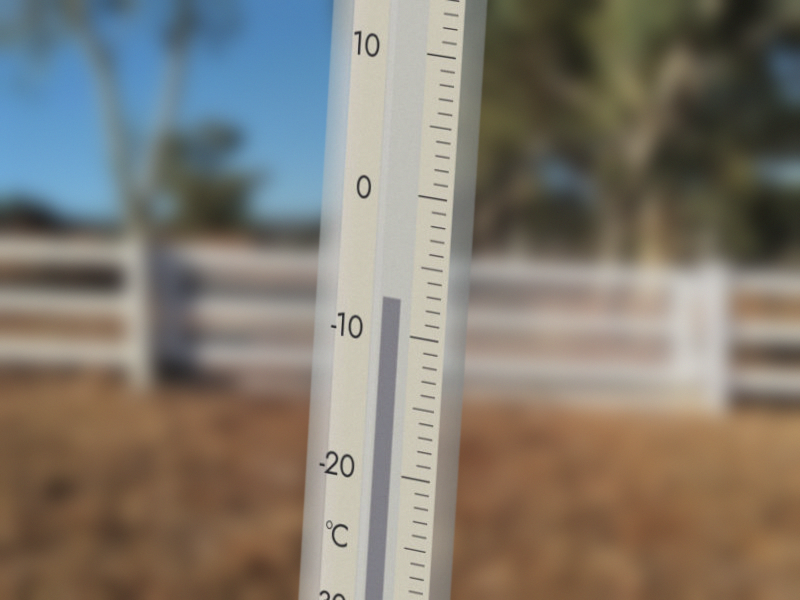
-7.5 °C
